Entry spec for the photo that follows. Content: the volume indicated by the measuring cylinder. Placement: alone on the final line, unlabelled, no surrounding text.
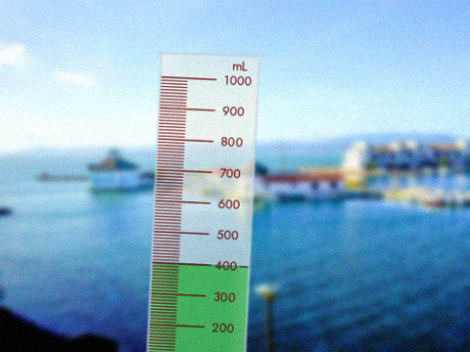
400 mL
